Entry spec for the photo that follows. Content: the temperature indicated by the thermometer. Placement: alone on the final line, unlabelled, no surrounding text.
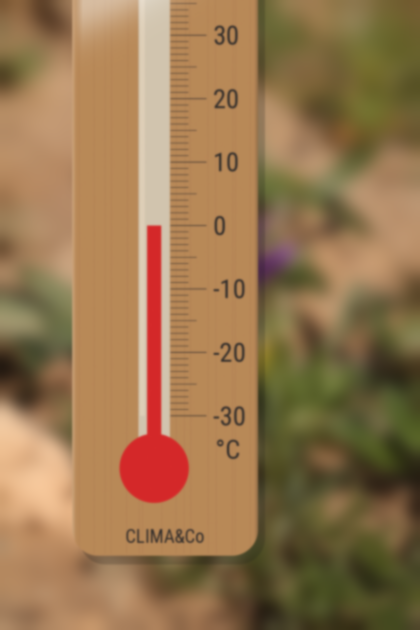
0 °C
